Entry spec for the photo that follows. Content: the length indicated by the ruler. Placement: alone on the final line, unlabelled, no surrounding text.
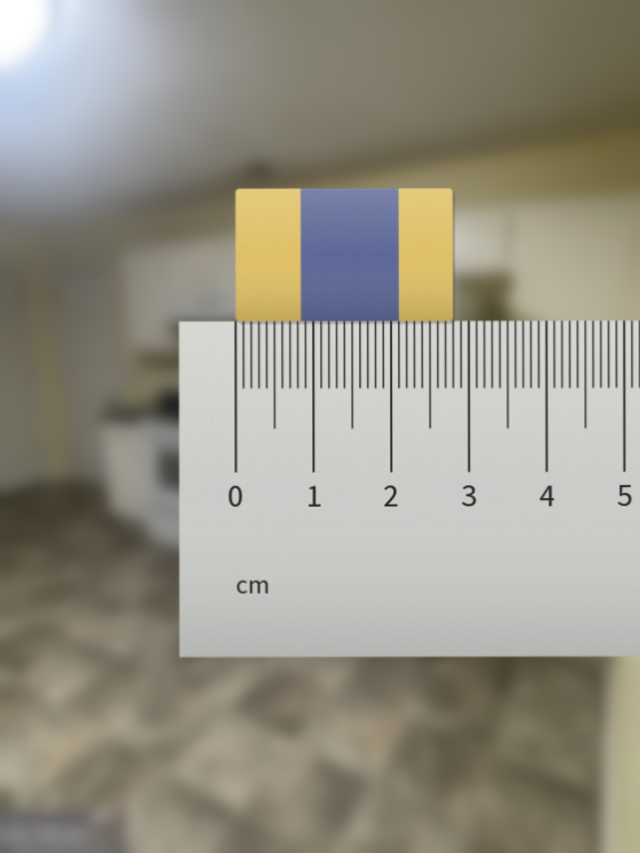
2.8 cm
